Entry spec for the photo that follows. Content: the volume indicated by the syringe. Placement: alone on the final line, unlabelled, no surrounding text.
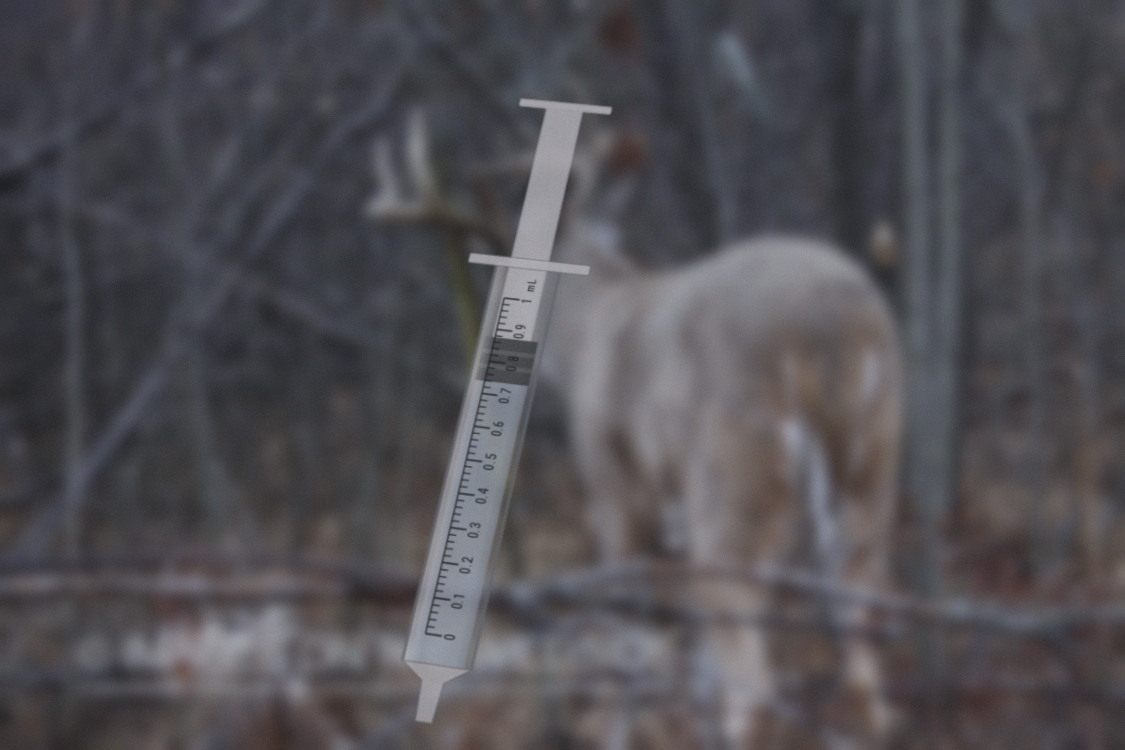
0.74 mL
